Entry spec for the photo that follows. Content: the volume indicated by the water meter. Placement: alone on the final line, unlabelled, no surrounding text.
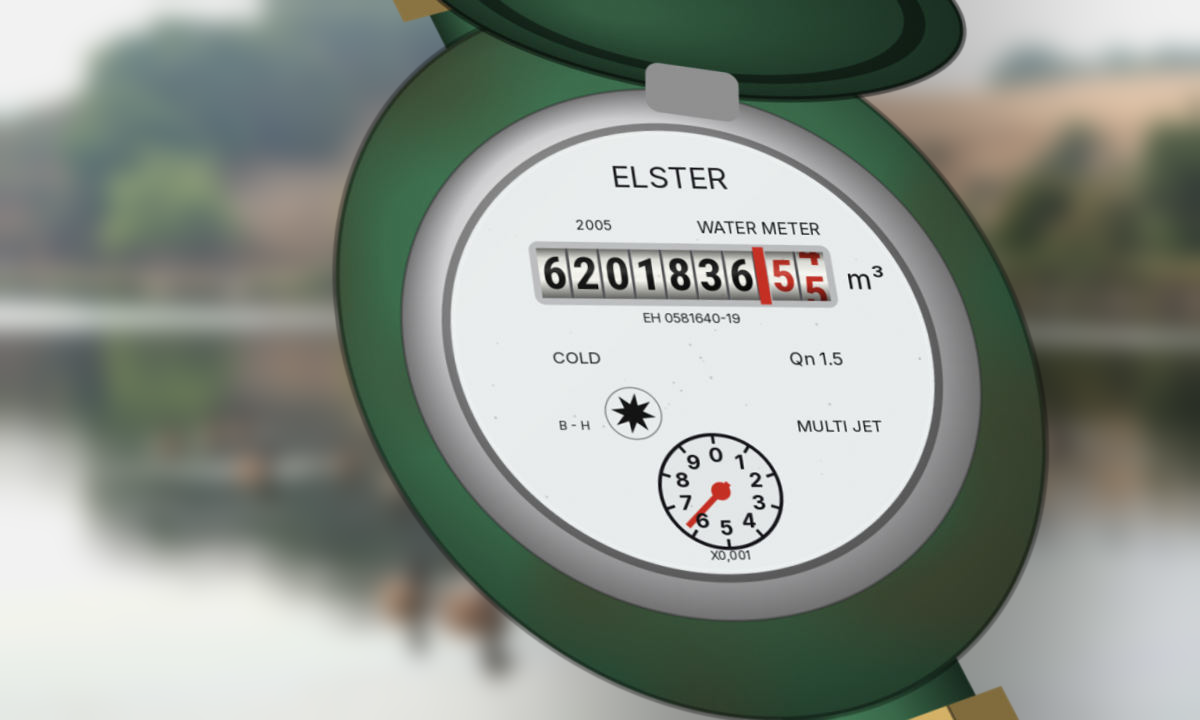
6201836.546 m³
